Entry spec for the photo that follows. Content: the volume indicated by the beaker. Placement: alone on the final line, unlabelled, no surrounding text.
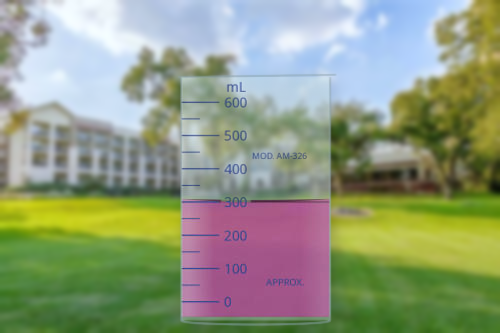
300 mL
